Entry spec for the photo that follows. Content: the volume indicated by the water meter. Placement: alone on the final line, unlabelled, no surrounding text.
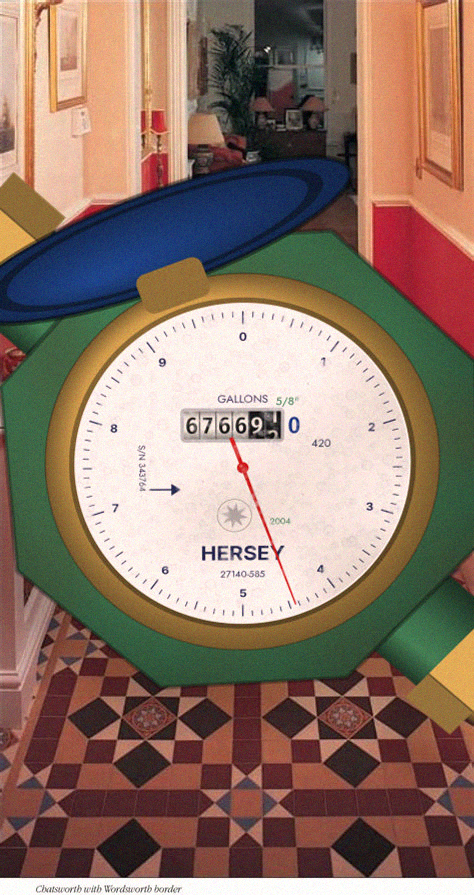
6766914.4 gal
